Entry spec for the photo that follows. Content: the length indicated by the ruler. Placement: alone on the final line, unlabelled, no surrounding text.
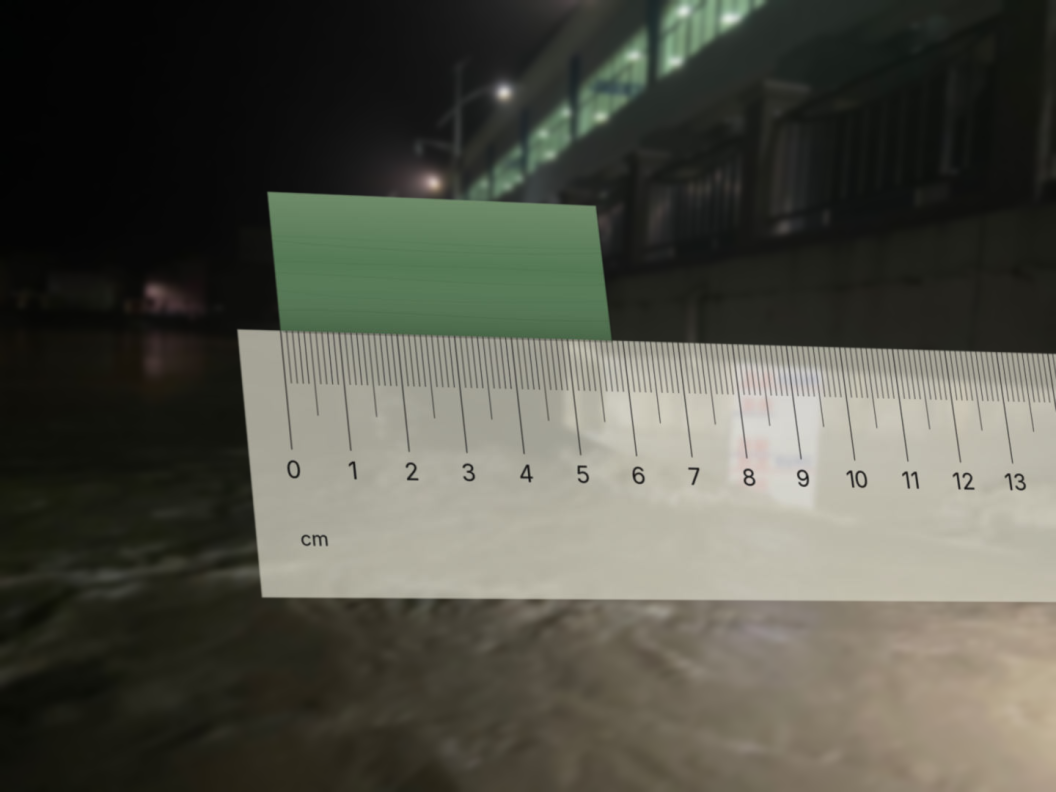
5.8 cm
